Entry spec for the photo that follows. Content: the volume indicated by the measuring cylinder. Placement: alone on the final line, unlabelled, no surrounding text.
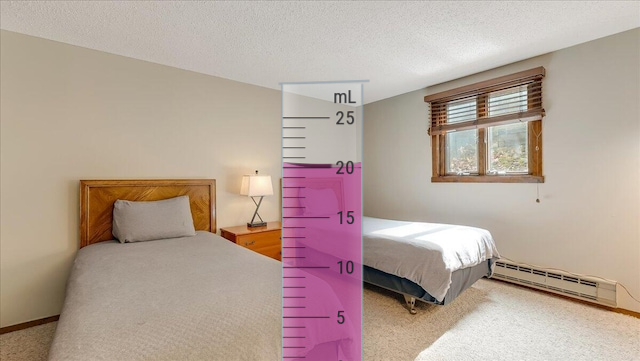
20 mL
